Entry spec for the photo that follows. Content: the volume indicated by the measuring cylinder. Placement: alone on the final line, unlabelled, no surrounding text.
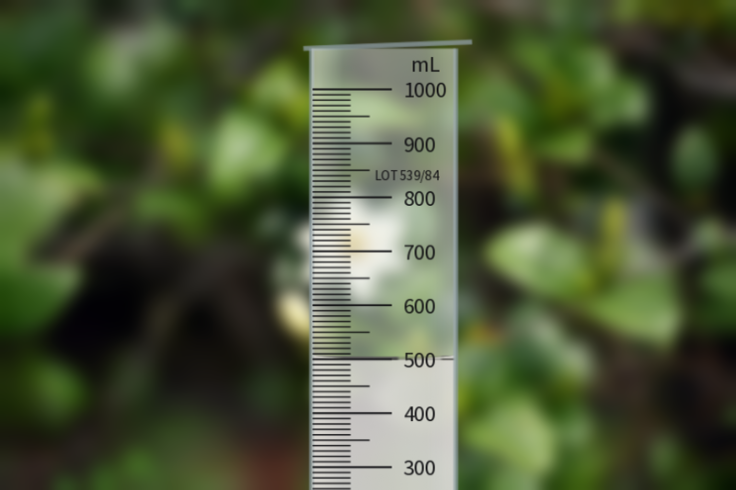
500 mL
